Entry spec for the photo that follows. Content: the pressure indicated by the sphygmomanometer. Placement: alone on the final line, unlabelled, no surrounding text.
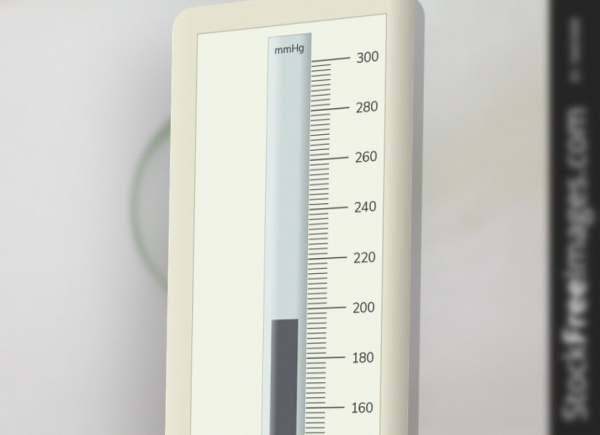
196 mmHg
